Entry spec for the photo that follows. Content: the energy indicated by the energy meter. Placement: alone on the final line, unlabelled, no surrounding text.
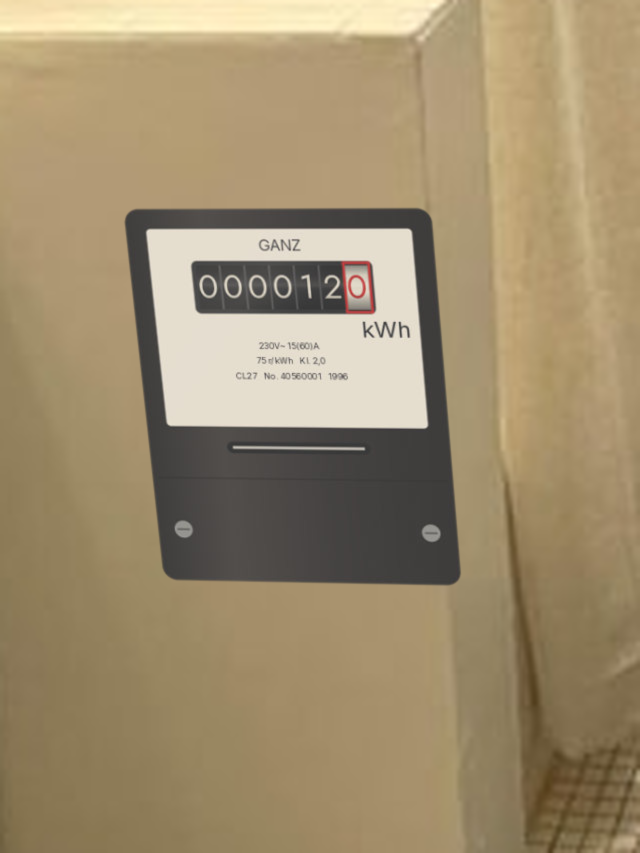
12.0 kWh
